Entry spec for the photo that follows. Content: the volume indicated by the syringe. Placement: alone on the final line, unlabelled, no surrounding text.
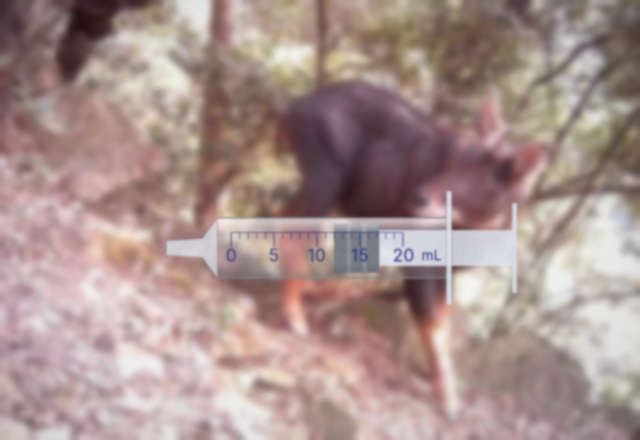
12 mL
